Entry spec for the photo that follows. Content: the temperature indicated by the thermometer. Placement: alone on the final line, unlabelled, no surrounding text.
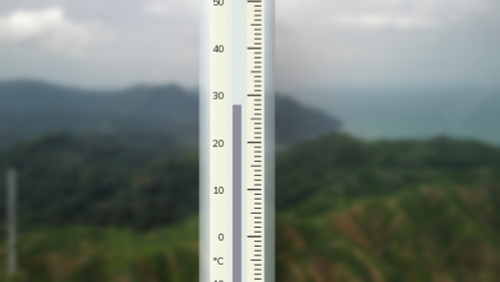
28 °C
